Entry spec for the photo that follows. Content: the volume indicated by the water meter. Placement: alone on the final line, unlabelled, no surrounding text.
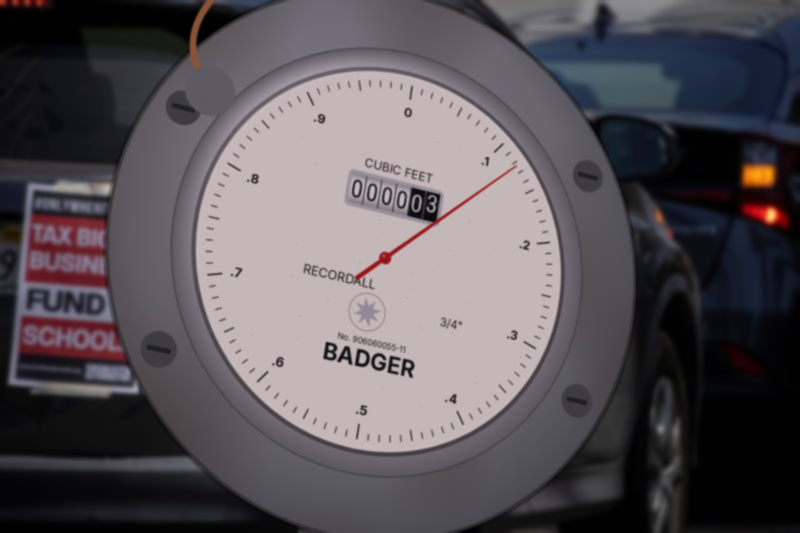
3.12 ft³
